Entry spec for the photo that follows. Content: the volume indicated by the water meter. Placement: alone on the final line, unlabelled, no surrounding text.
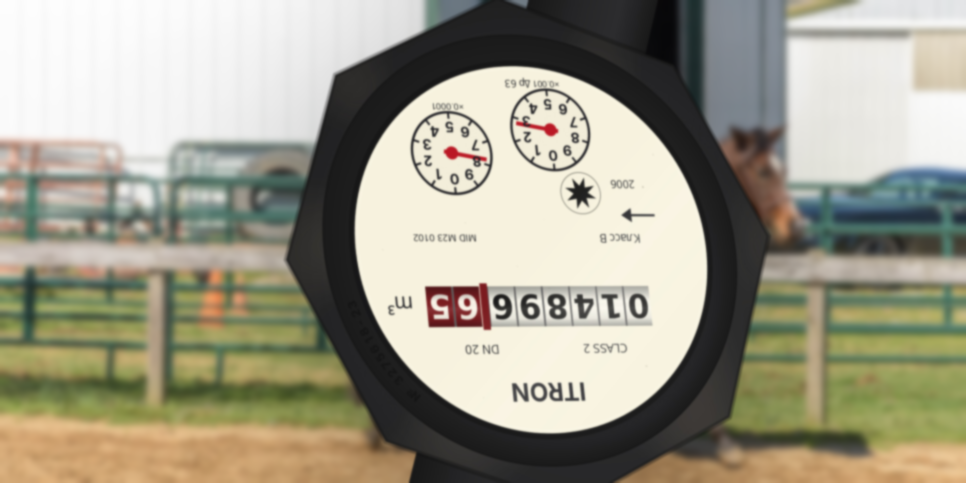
14896.6527 m³
